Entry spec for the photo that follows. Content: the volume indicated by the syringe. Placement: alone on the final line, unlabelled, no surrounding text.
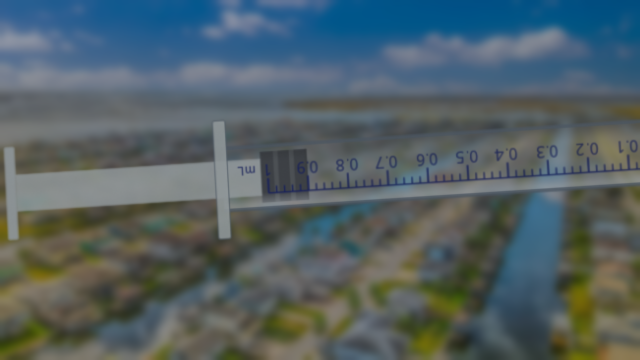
0.9 mL
